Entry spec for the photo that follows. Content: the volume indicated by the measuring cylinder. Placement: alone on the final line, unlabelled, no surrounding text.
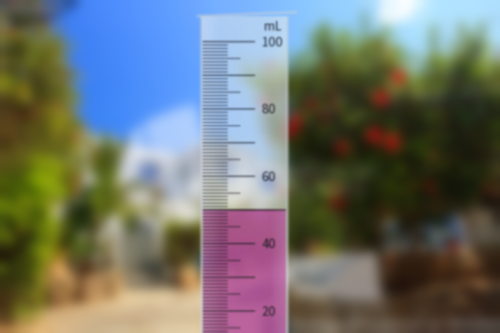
50 mL
